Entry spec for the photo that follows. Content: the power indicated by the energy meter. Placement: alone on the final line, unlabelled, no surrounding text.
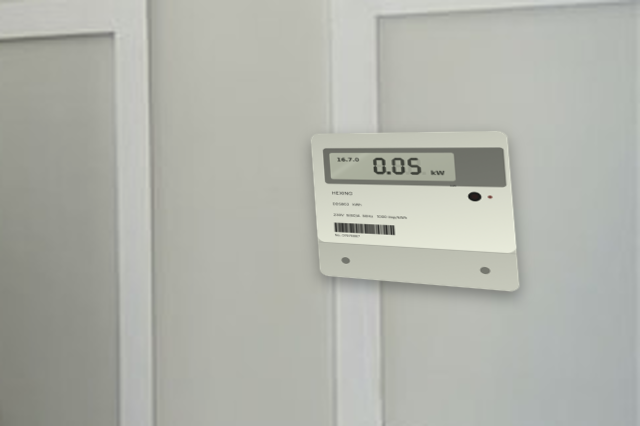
0.05 kW
